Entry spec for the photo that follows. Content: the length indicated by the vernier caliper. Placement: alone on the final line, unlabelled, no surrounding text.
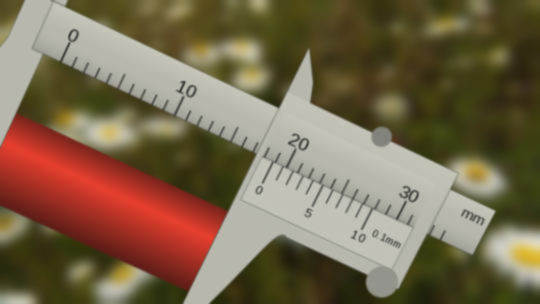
18.8 mm
